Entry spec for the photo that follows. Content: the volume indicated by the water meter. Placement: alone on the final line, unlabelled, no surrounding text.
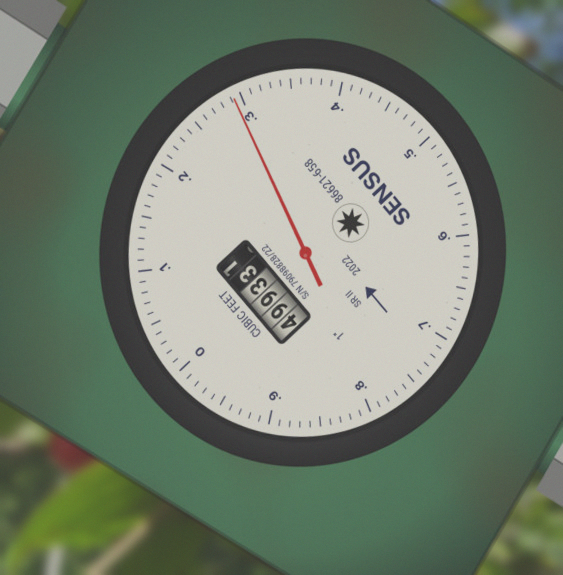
499331.29 ft³
